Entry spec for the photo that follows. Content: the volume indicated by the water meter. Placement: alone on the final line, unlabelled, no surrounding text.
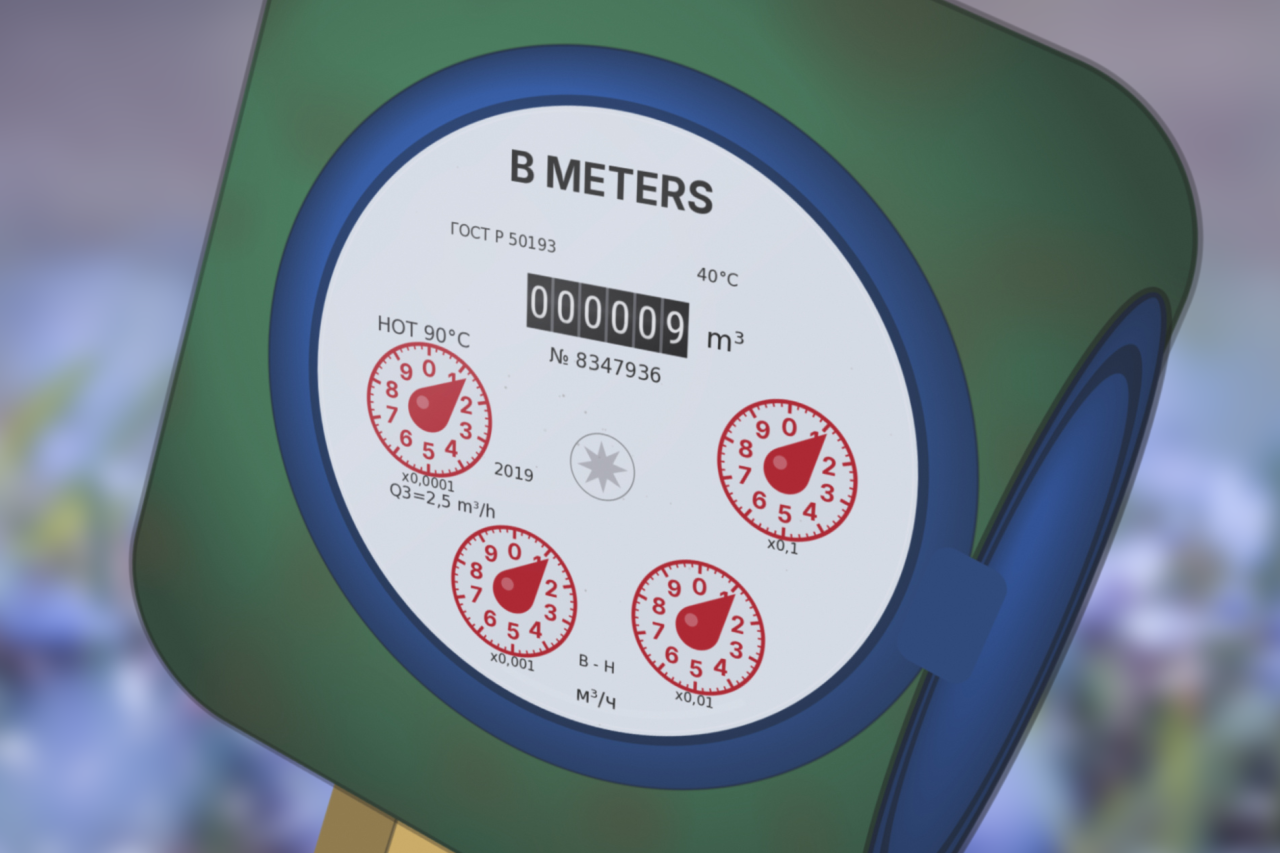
9.1111 m³
